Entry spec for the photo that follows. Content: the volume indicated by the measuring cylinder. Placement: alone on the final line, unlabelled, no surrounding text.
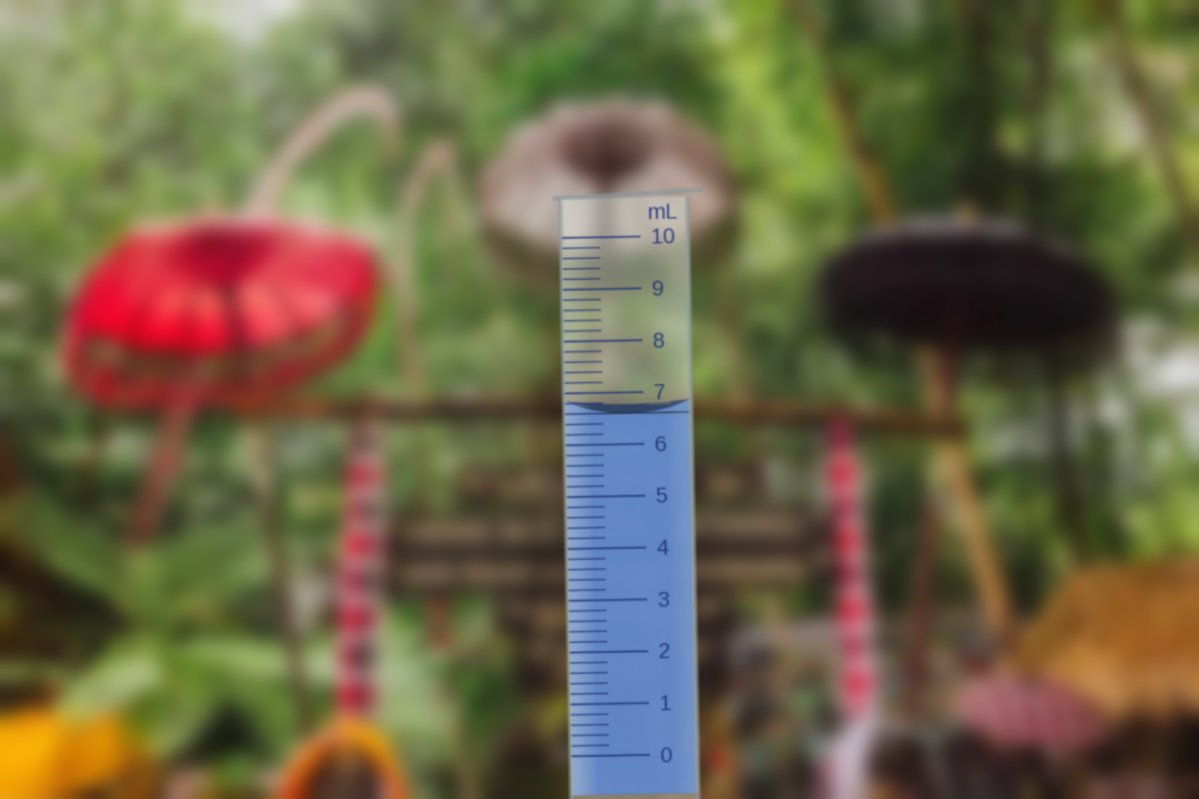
6.6 mL
